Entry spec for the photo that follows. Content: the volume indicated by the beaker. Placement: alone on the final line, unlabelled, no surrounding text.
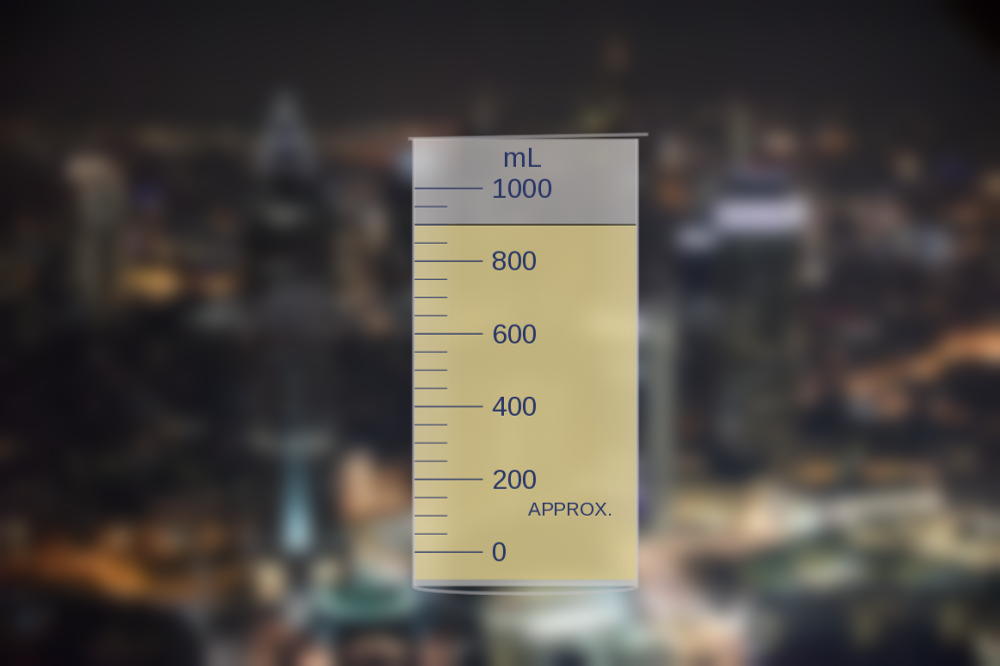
900 mL
